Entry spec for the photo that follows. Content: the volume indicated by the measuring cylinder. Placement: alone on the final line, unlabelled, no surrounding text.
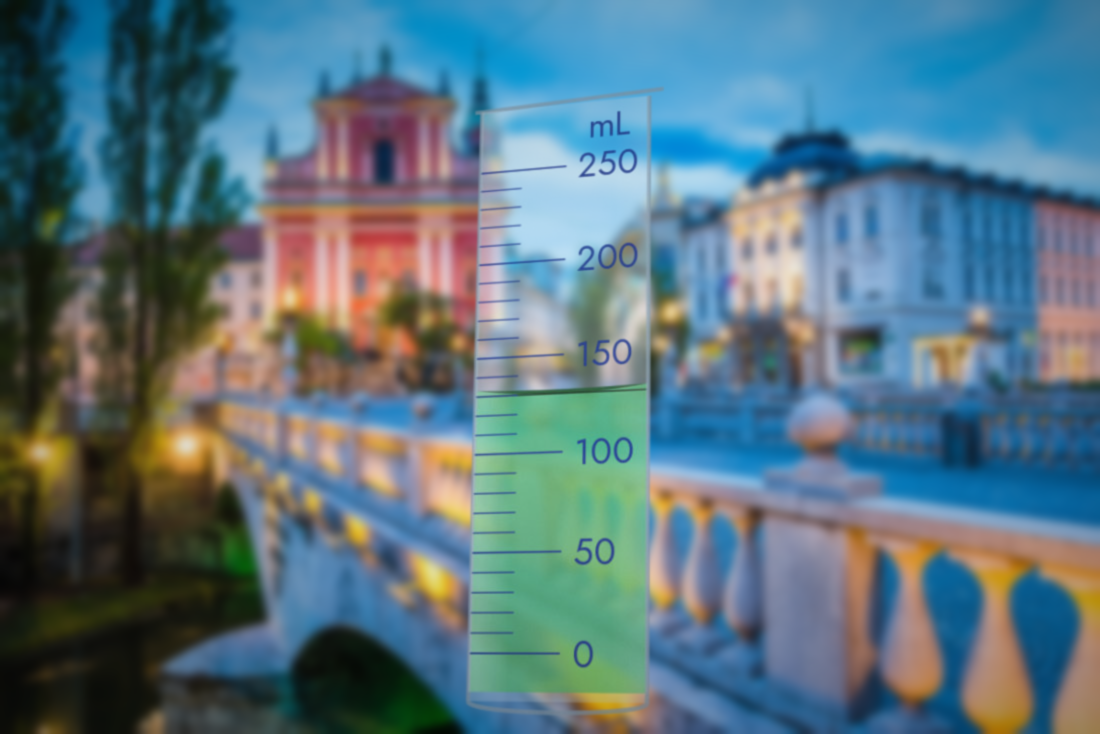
130 mL
